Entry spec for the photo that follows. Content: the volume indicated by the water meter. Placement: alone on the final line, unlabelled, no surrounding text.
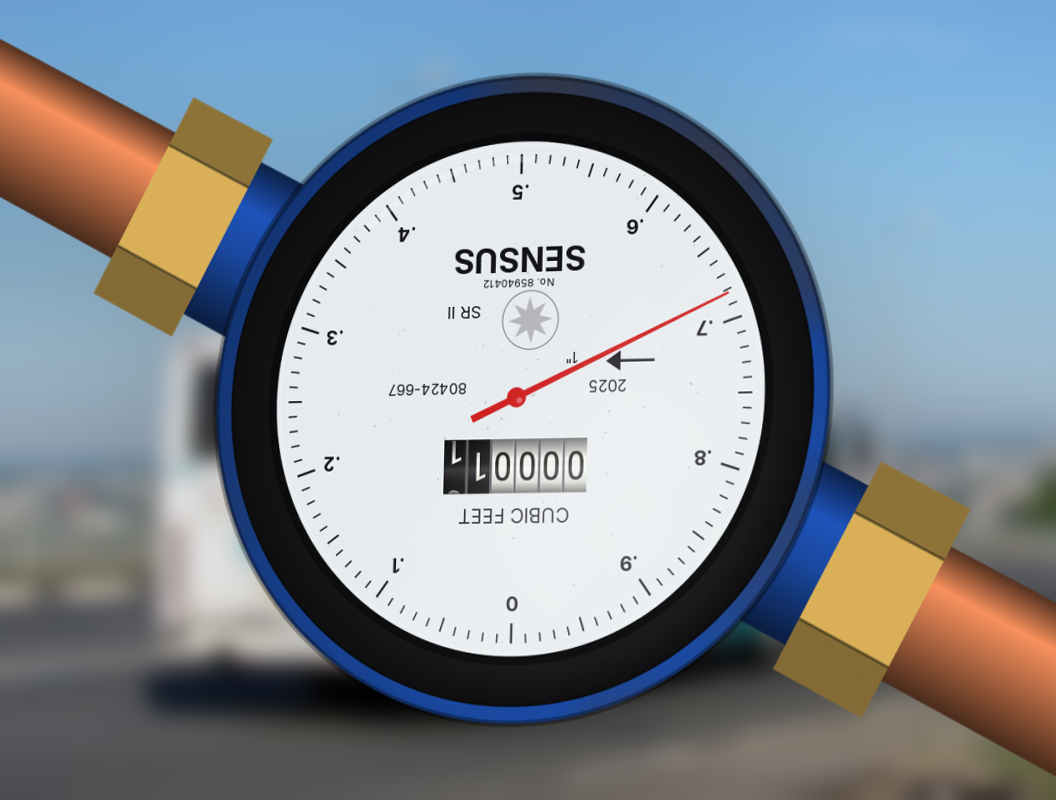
10.68 ft³
